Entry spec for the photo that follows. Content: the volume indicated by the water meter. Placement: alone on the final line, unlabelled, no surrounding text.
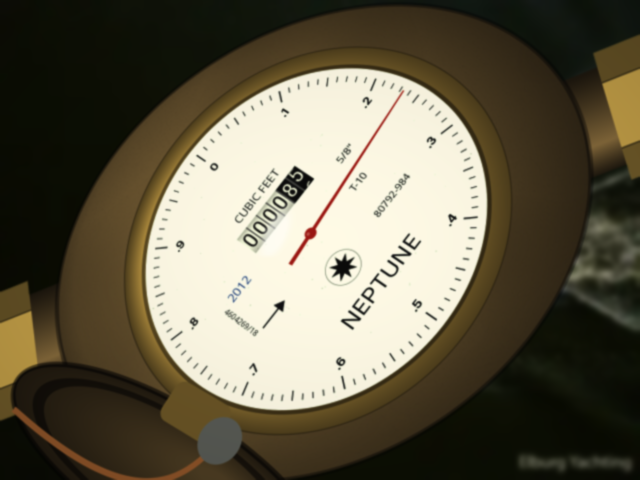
85.23 ft³
